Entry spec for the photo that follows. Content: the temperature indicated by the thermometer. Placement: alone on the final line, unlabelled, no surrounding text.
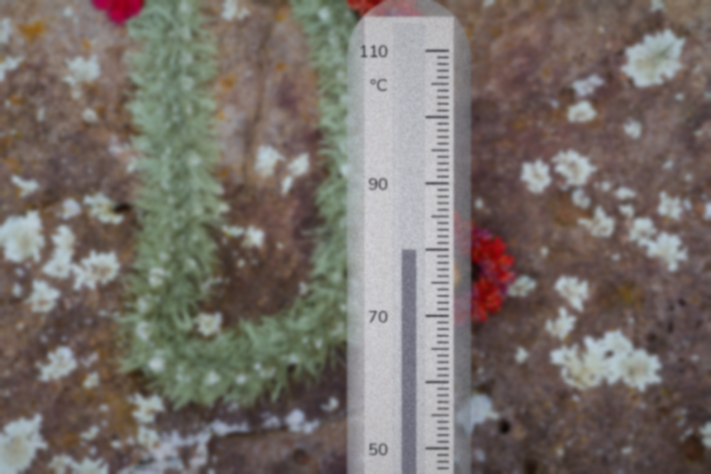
80 °C
